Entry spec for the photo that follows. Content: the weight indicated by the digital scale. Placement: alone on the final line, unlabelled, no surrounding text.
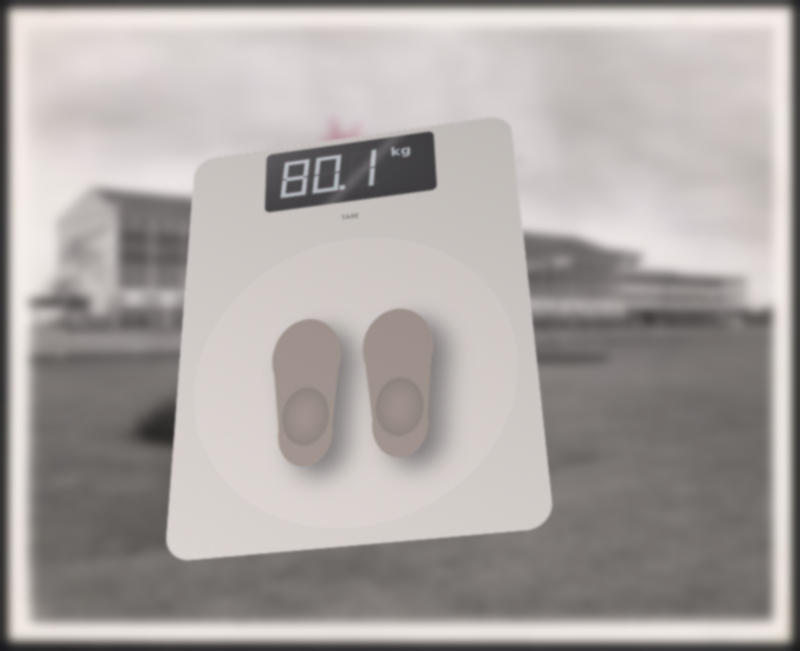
80.1 kg
